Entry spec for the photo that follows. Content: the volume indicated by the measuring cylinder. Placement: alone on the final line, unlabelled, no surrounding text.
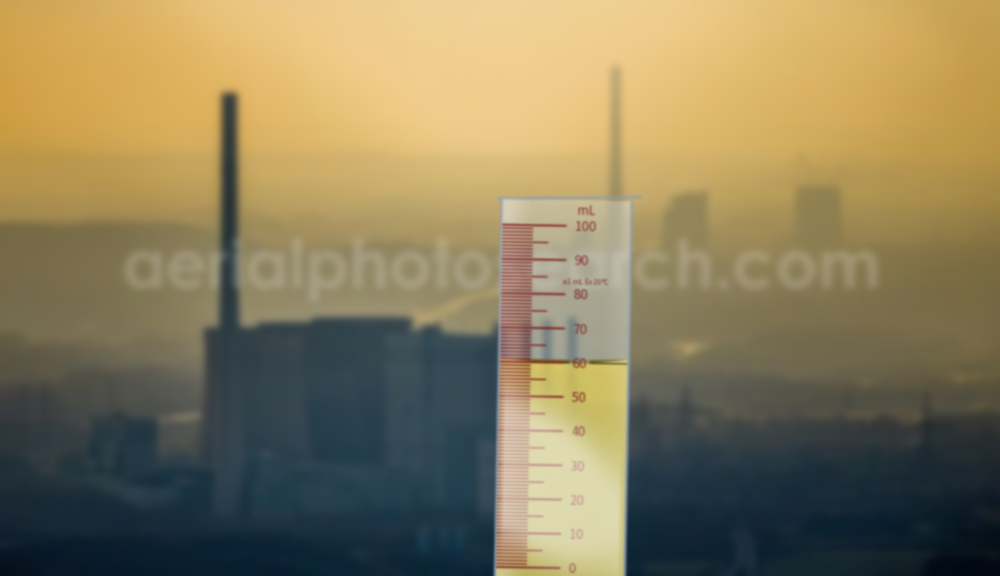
60 mL
